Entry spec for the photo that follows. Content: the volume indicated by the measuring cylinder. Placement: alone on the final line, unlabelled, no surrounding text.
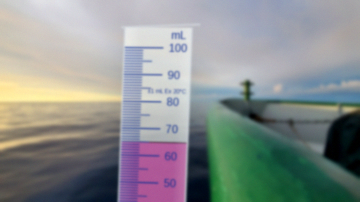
65 mL
